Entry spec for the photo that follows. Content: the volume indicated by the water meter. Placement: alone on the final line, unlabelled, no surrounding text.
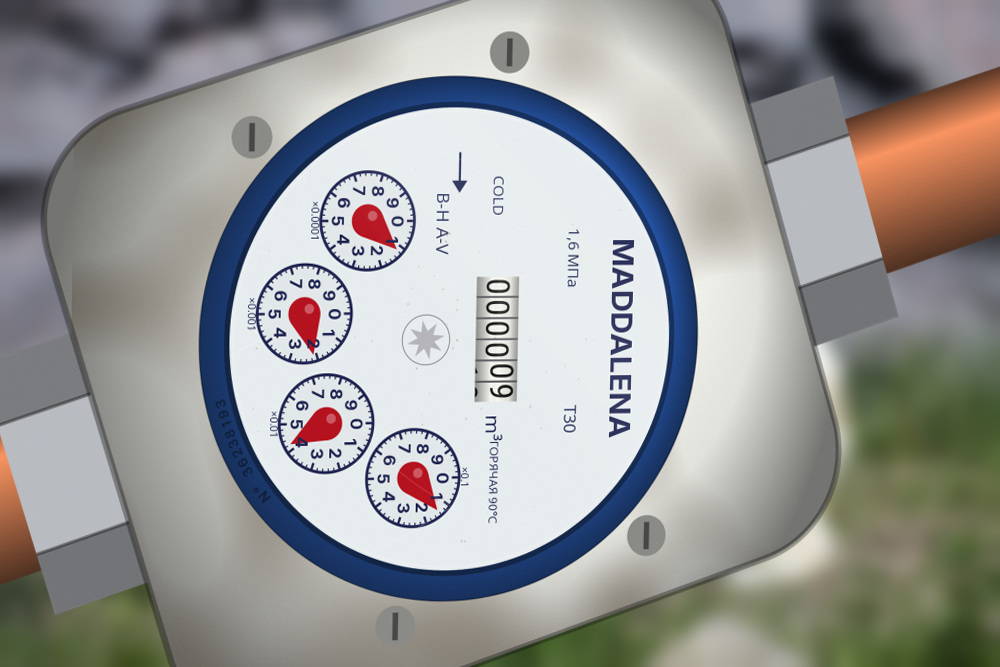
9.1421 m³
